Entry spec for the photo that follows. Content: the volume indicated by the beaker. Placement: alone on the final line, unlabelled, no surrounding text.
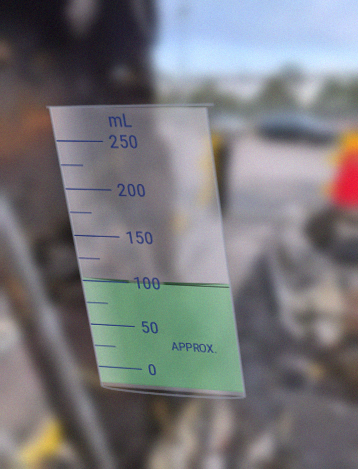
100 mL
